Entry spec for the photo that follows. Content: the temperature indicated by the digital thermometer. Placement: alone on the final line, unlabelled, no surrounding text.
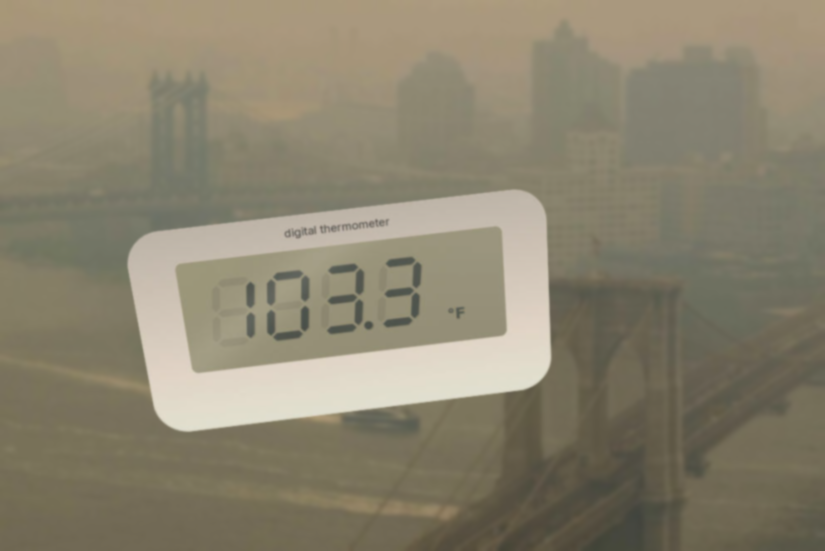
103.3 °F
